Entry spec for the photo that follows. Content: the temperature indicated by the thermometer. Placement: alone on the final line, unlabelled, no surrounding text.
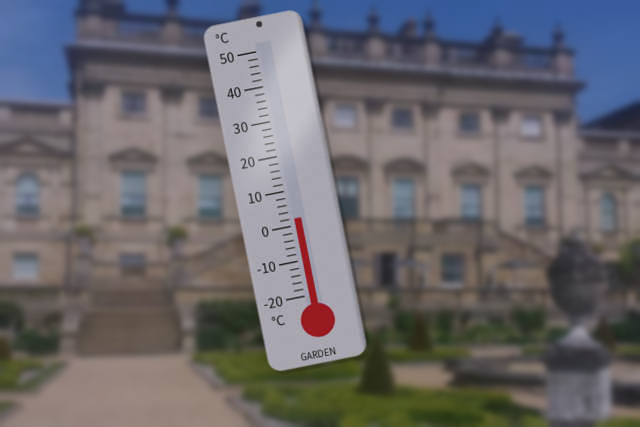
2 °C
